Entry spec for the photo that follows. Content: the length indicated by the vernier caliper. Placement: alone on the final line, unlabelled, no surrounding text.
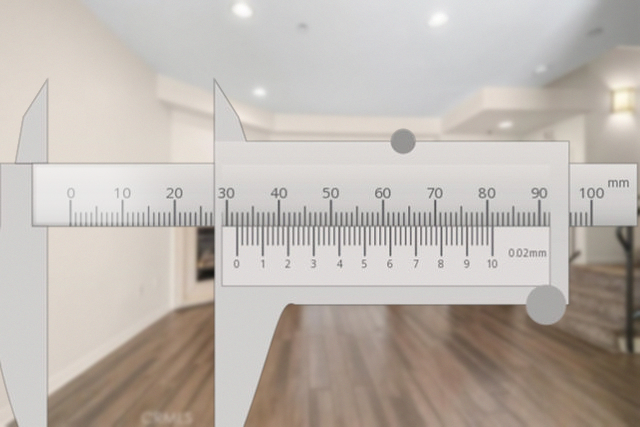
32.0 mm
